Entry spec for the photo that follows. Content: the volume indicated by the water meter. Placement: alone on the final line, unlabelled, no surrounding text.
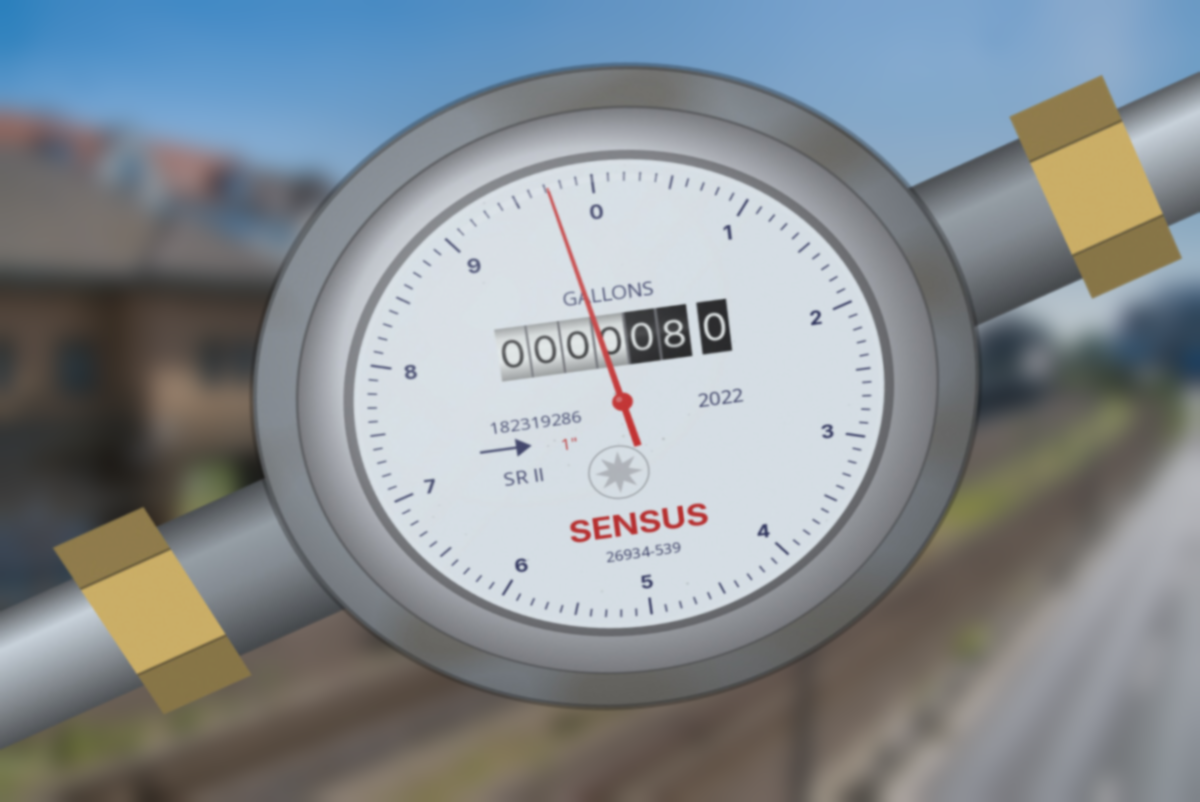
79.7 gal
